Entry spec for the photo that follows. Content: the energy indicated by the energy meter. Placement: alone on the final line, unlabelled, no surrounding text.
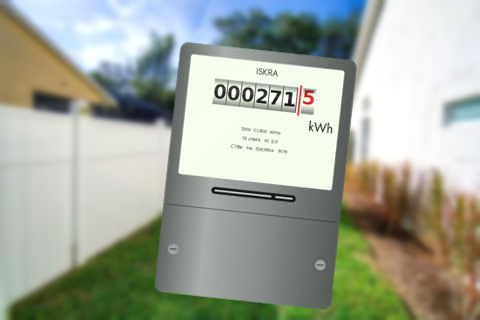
271.5 kWh
